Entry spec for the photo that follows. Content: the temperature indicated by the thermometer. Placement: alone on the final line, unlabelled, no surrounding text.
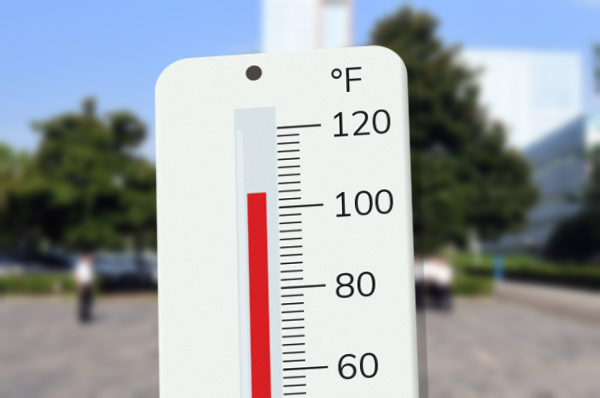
104 °F
